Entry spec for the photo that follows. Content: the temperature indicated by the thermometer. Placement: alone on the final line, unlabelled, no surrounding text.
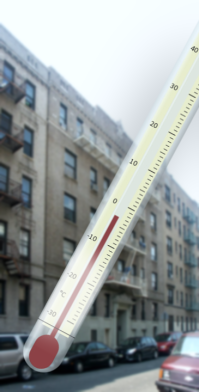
-3 °C
